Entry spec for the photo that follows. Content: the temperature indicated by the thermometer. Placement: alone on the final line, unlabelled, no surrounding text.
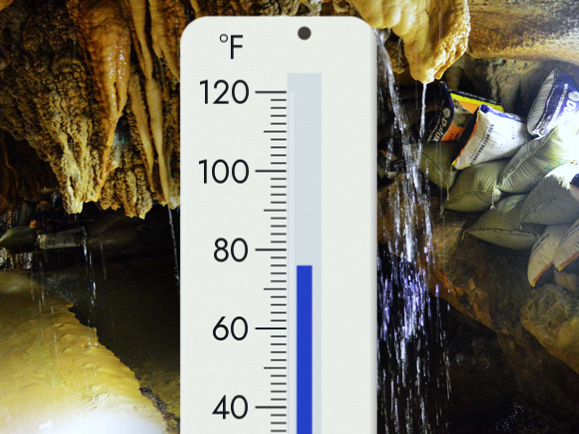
76 °F
